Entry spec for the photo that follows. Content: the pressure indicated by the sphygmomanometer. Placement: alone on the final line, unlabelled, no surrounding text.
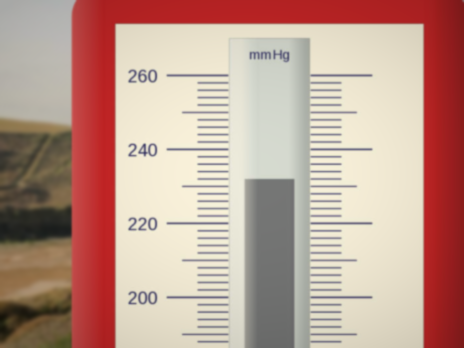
232 mmHg
